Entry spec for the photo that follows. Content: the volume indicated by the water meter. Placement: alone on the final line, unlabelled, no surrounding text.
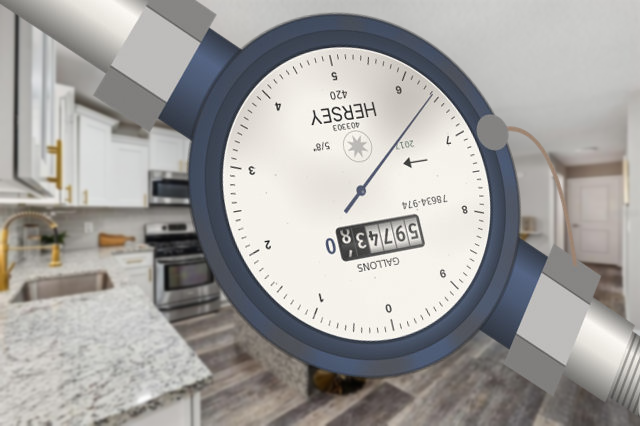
5974376.4 gal
